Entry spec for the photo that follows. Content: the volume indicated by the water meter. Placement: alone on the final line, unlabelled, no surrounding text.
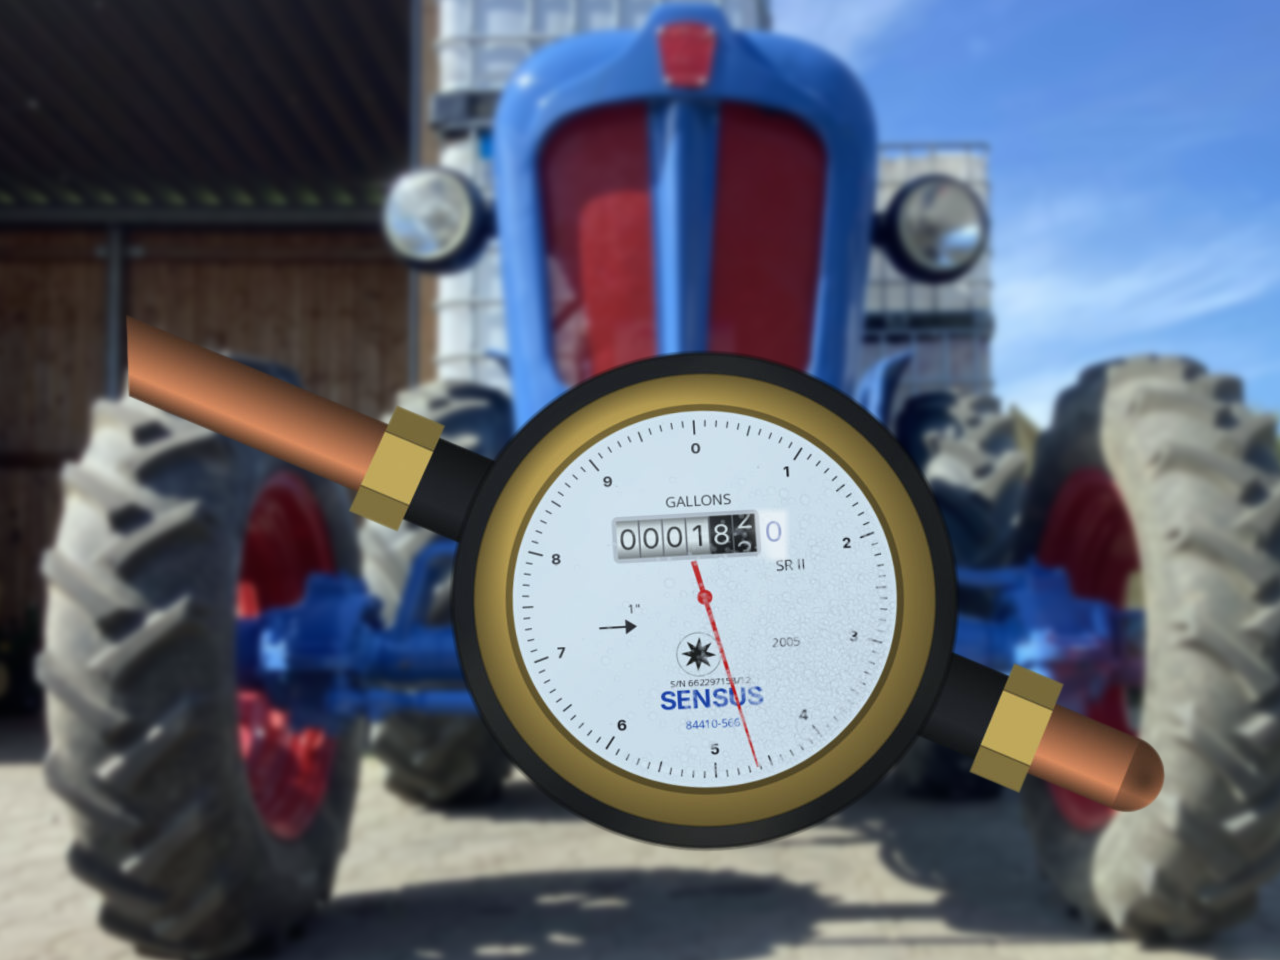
1824.6 gal
